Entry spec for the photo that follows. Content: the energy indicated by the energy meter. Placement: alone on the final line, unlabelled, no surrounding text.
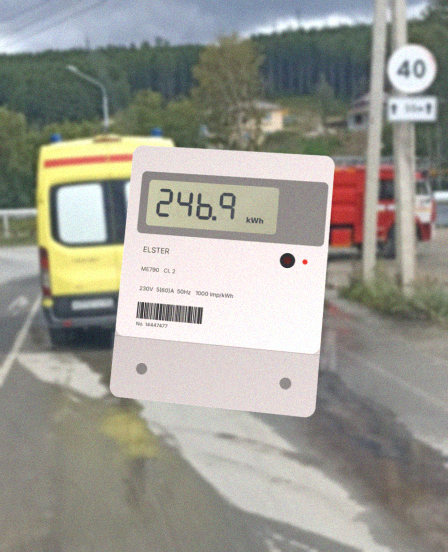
246.9 kWh
